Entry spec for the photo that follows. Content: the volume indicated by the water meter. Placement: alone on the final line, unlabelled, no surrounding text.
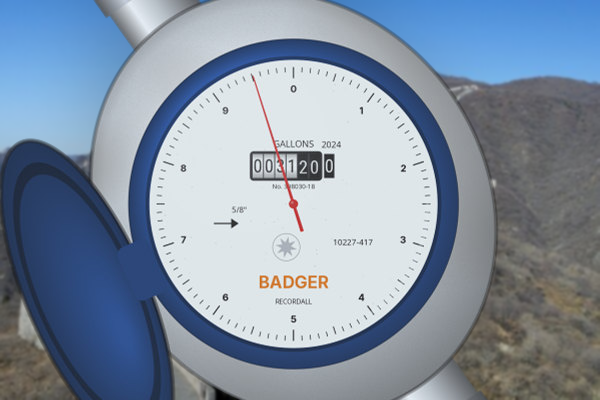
31199.5 gal
